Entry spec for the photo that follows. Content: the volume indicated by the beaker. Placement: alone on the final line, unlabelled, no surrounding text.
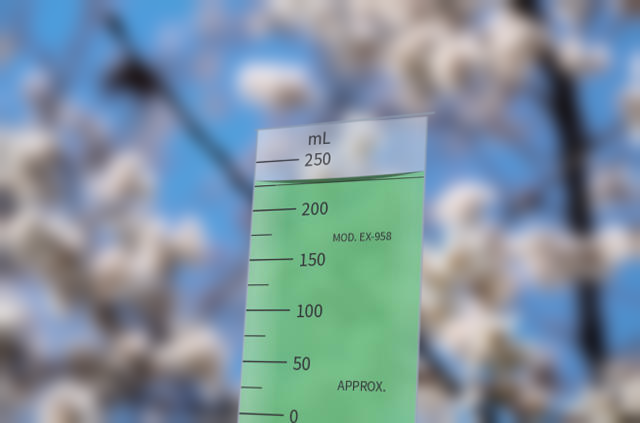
225 mL
